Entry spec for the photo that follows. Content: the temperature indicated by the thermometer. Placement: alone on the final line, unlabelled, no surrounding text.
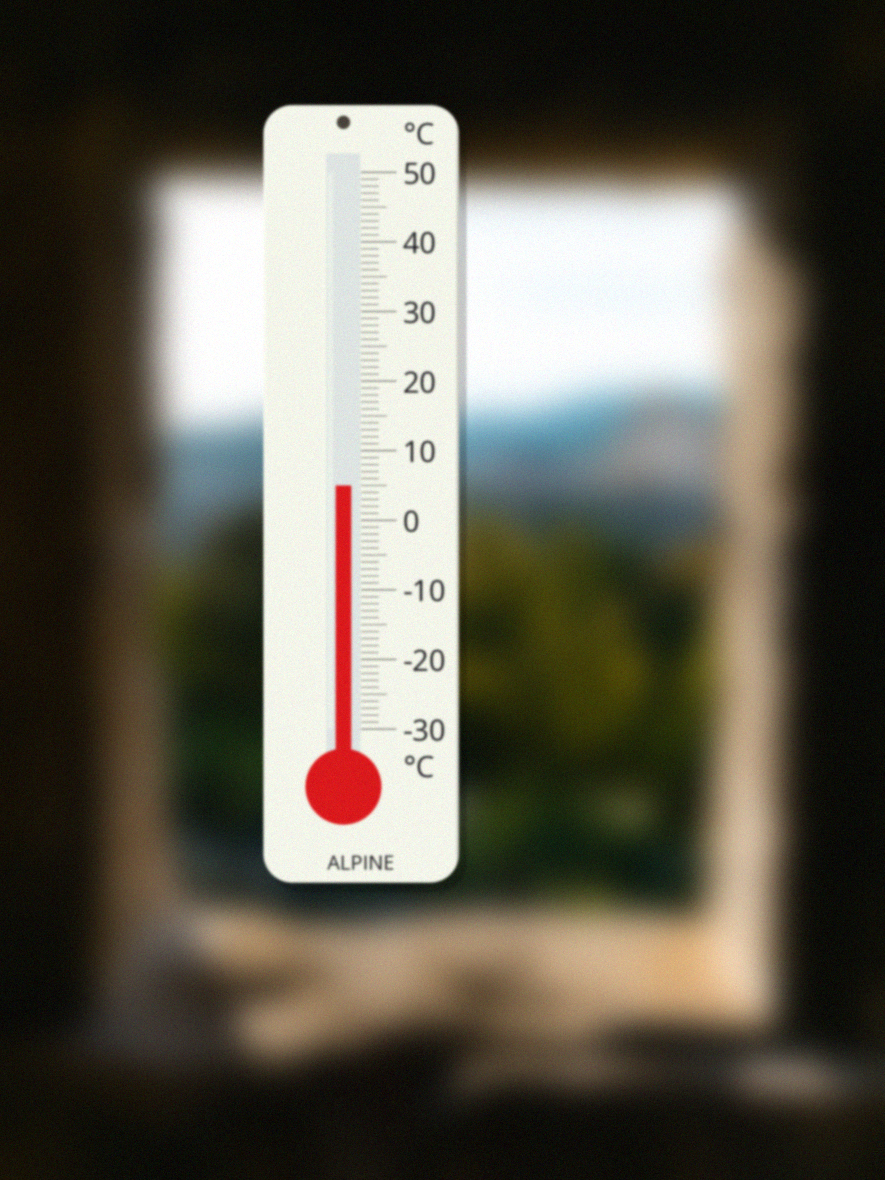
5 °C
